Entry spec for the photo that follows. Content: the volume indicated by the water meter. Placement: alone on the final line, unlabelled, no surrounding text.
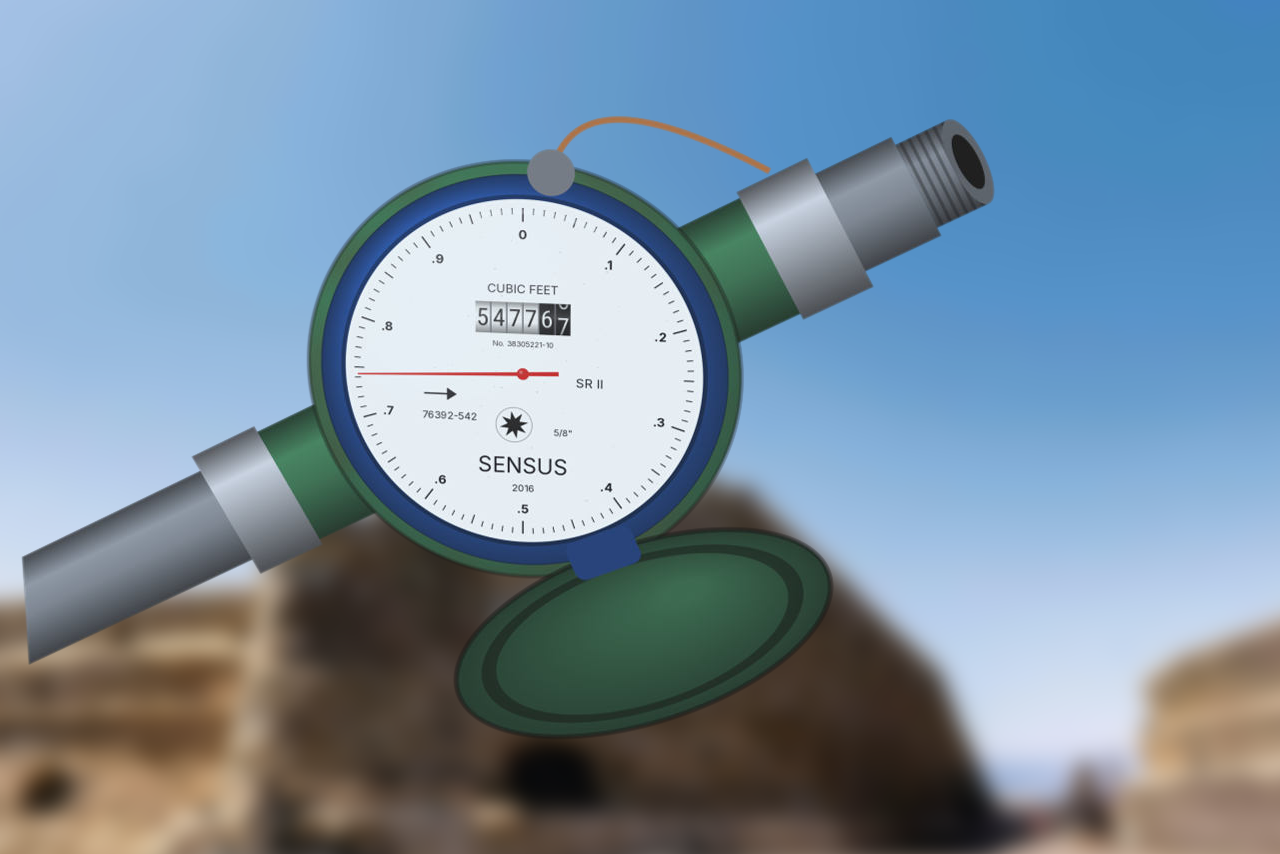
547766.74 ft³
